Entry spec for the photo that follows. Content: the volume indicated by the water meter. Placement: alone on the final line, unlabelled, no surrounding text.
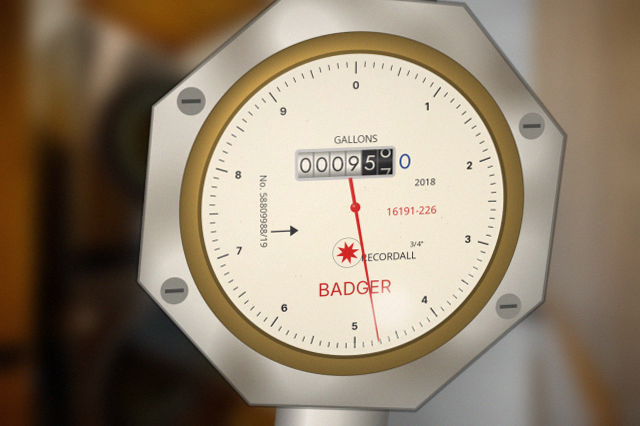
9564.7 gal
